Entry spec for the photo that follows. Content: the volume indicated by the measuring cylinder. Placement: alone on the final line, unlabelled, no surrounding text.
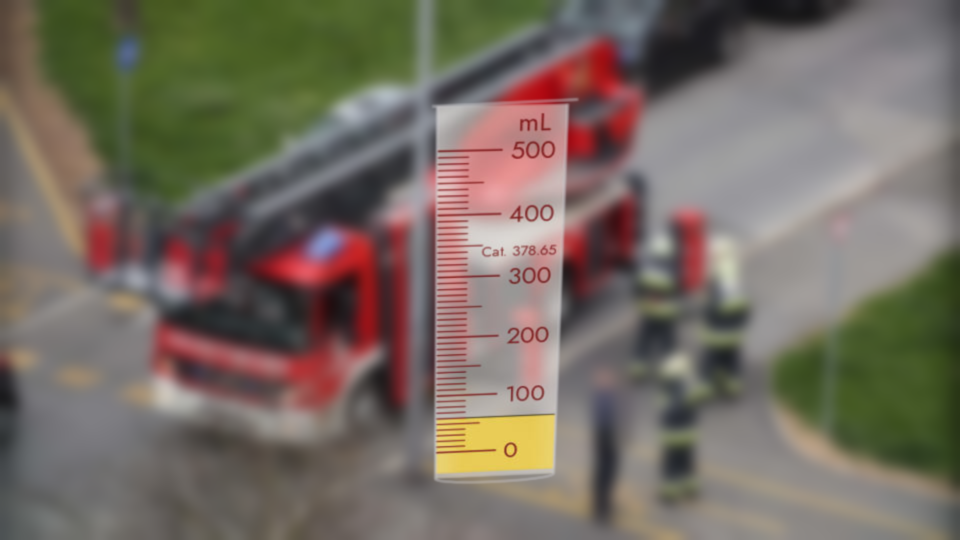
60 mL
